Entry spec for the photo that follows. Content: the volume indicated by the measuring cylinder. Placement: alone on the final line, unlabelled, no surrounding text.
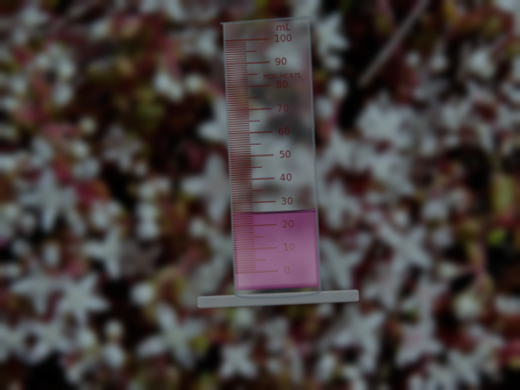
25 mL
